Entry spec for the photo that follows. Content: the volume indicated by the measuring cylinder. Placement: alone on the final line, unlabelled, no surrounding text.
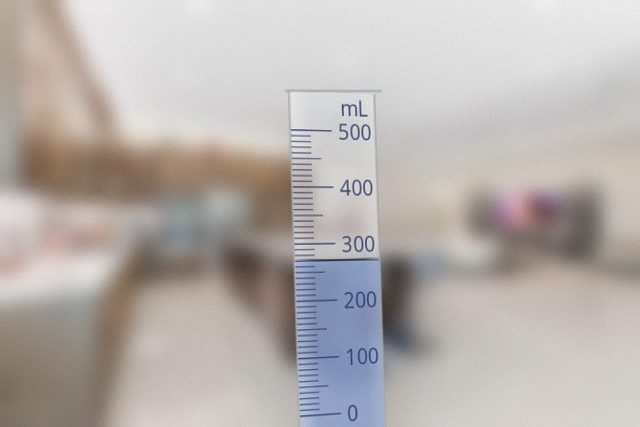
270 mL
